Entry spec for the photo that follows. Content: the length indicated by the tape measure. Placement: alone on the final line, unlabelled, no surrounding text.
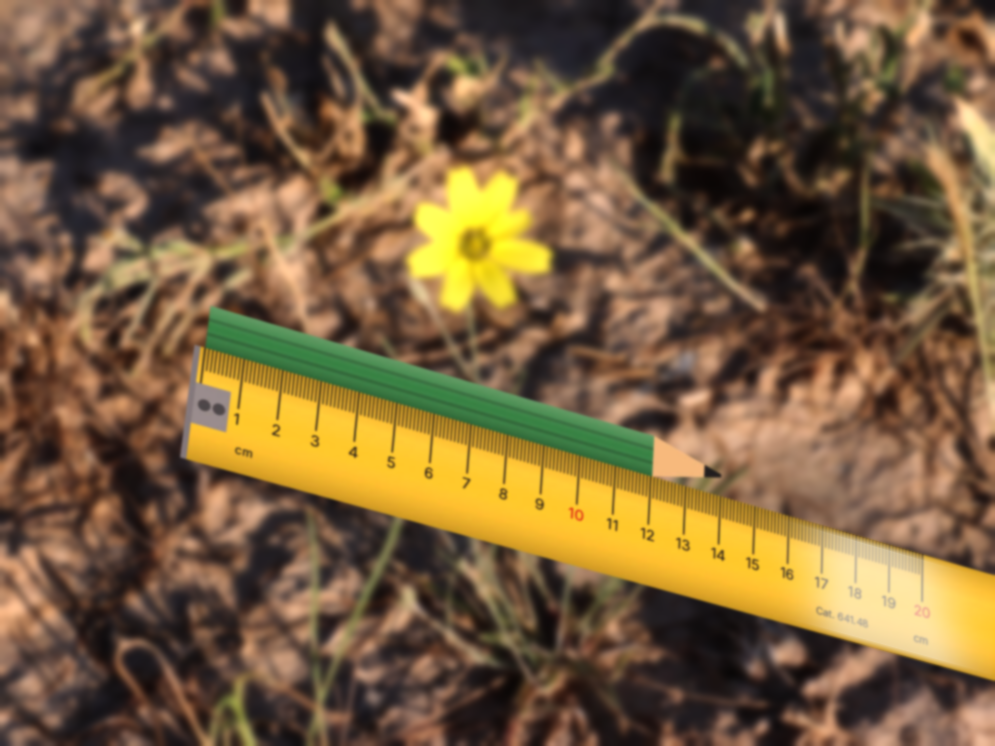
14 cm
